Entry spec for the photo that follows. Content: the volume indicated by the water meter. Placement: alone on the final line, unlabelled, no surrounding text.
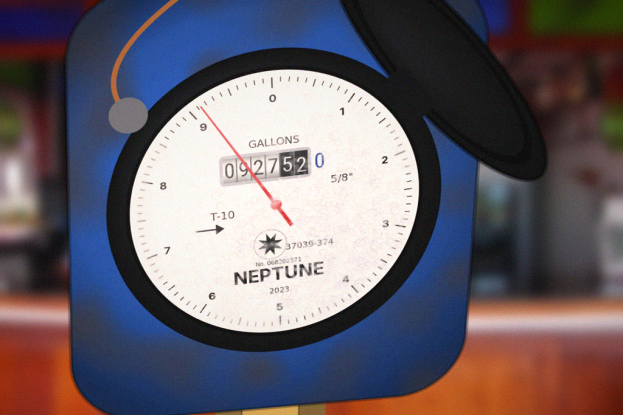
927519.1 gal
